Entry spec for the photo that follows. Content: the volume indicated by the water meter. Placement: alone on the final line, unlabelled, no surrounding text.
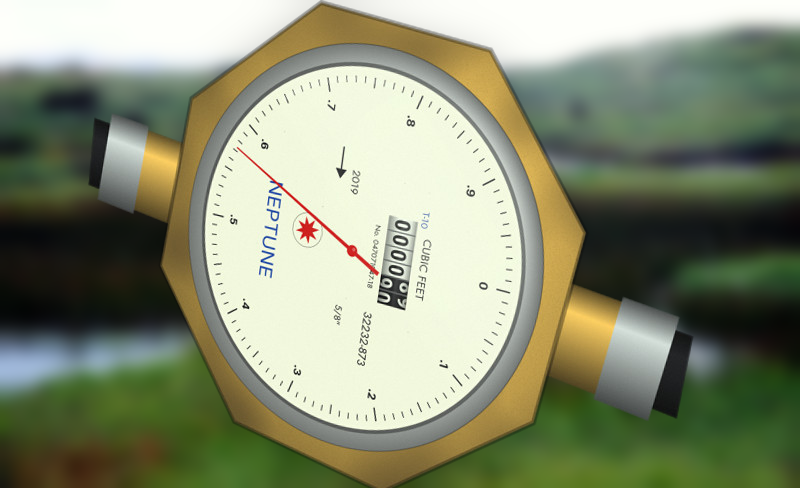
89.57 ft³
